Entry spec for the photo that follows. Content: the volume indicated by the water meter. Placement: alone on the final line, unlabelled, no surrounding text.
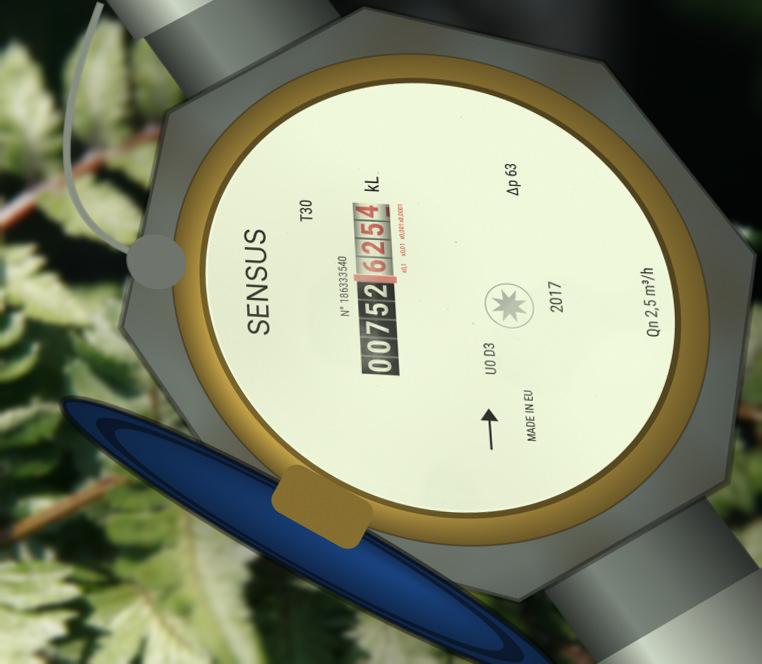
752.6254 kL
